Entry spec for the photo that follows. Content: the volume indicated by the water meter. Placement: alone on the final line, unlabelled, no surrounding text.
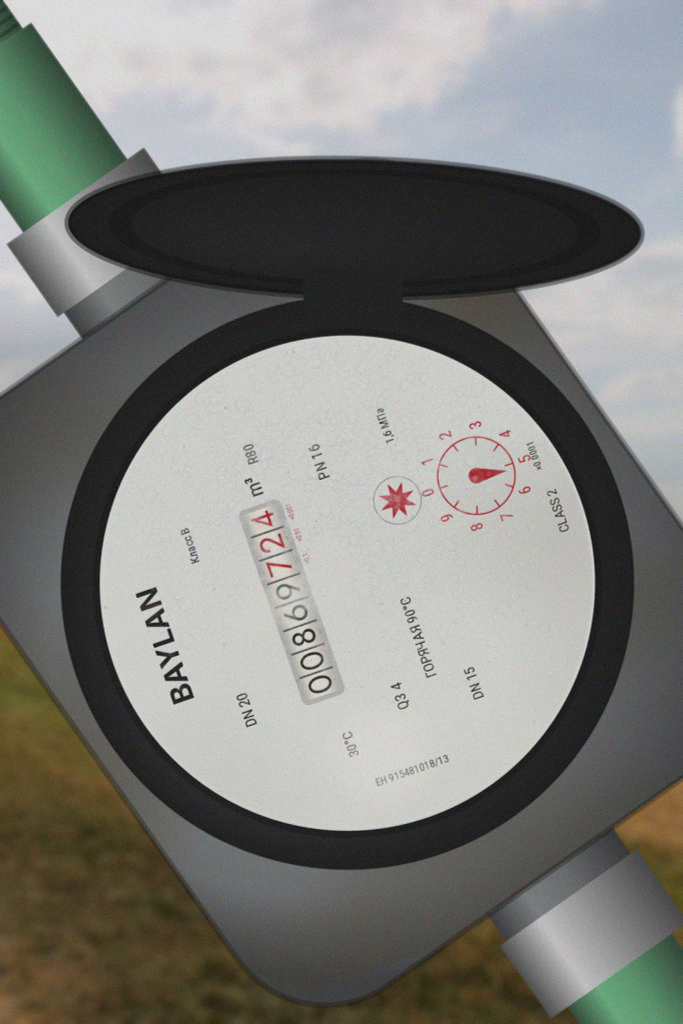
869.7245 m³
